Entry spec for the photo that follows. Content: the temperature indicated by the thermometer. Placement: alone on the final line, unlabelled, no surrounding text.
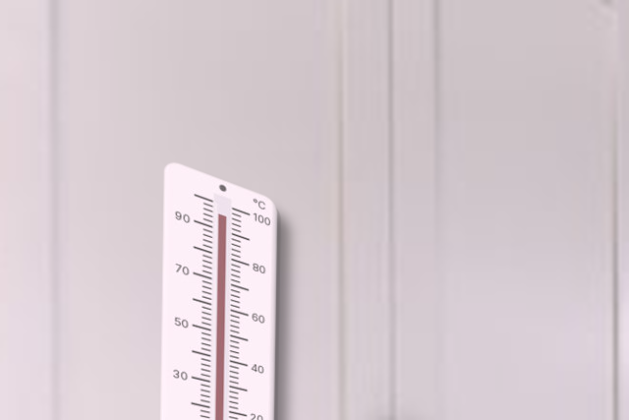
96 °C
